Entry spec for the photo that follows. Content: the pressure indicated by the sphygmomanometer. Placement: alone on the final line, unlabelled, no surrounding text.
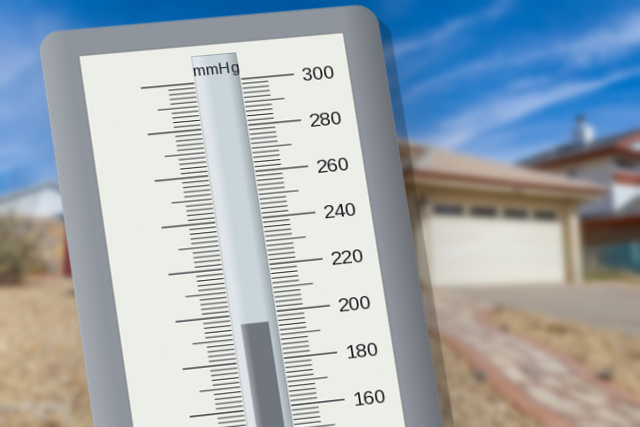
196 mmHg
